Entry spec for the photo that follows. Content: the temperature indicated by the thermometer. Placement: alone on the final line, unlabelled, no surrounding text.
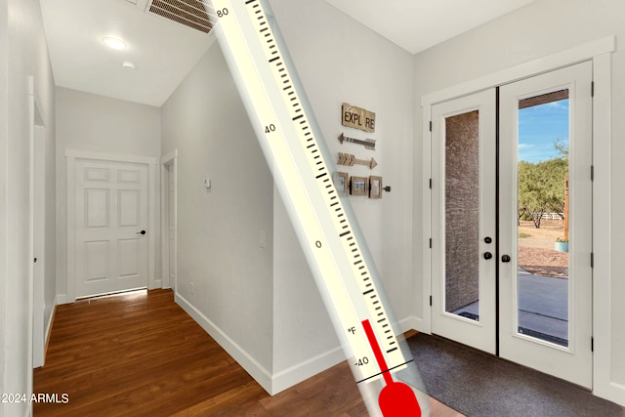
-28 °F
